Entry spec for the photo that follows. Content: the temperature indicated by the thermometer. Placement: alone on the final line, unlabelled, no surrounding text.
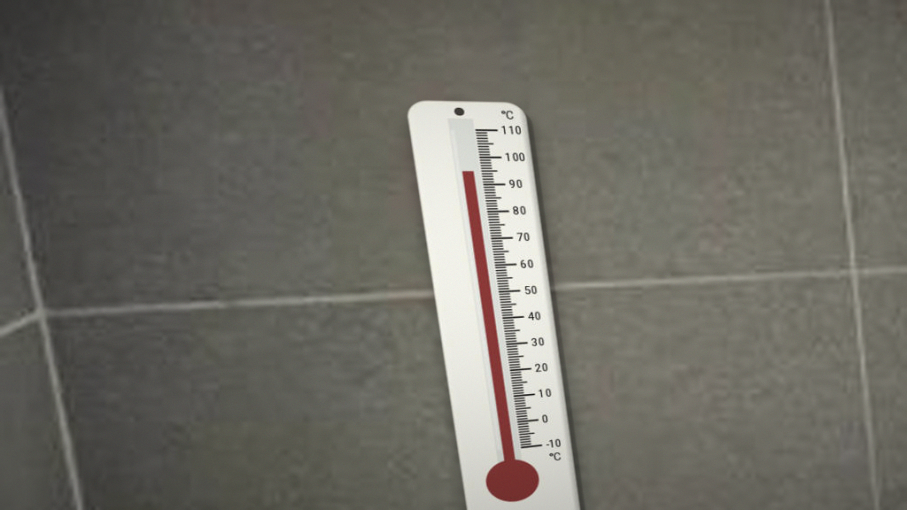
95 °C
